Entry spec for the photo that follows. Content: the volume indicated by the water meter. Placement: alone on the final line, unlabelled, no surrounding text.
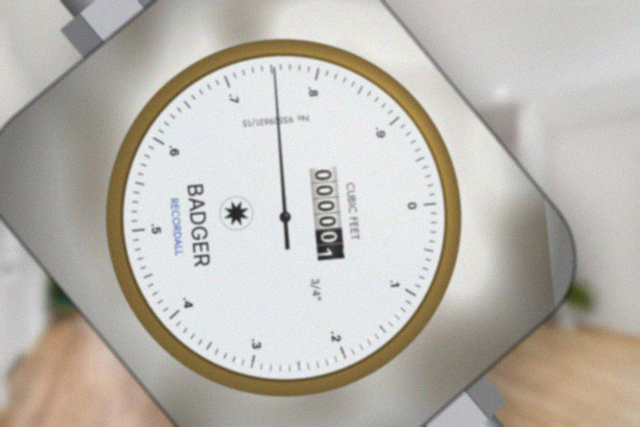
0.75 ft³
